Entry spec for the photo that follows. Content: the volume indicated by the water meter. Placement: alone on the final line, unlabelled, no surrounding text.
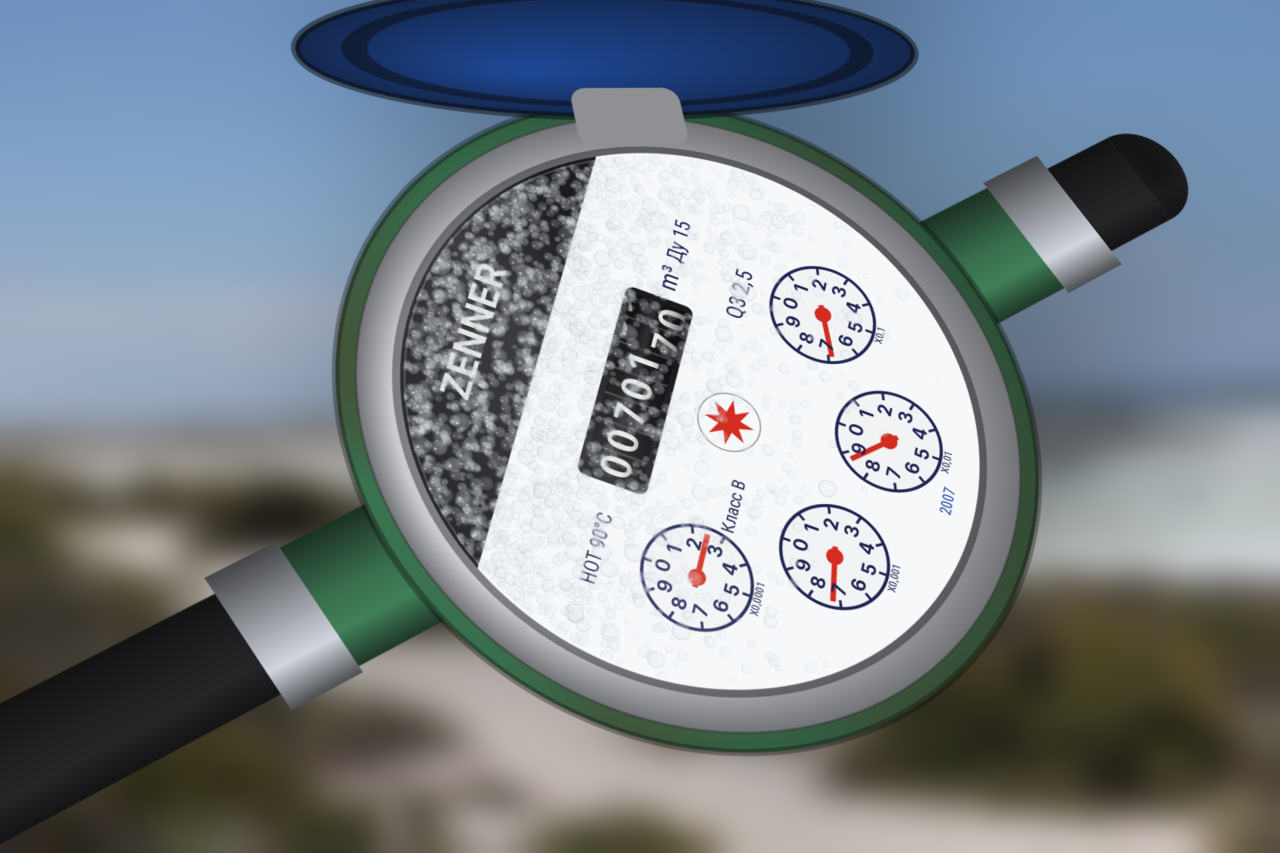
70169.6872 m³
